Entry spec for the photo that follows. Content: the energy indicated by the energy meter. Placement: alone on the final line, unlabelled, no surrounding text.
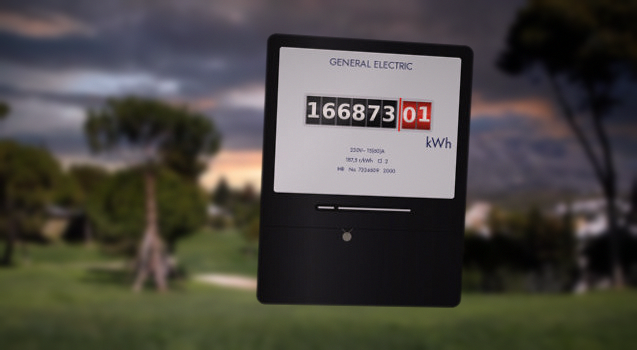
166873.01 kWh
